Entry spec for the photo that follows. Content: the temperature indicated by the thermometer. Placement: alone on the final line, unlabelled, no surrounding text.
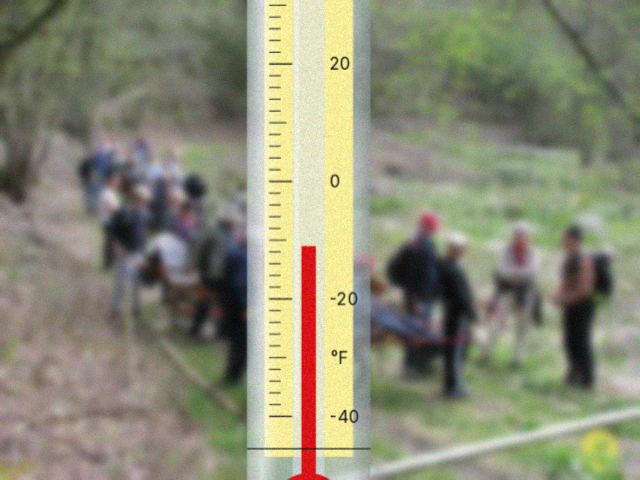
-11 °F
